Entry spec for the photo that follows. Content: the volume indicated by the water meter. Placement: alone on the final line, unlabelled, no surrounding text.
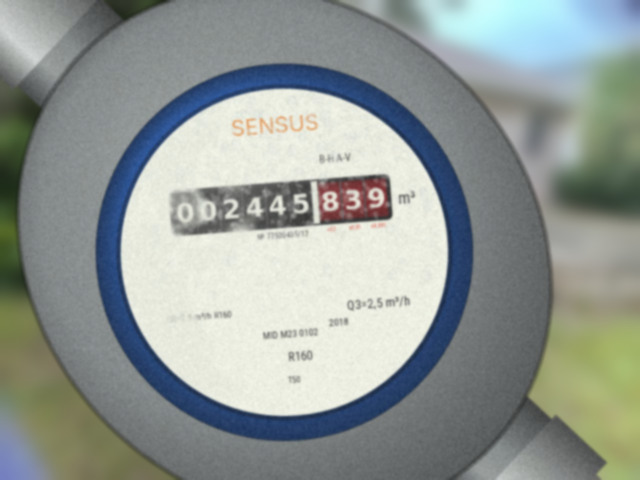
2445.839 m³
